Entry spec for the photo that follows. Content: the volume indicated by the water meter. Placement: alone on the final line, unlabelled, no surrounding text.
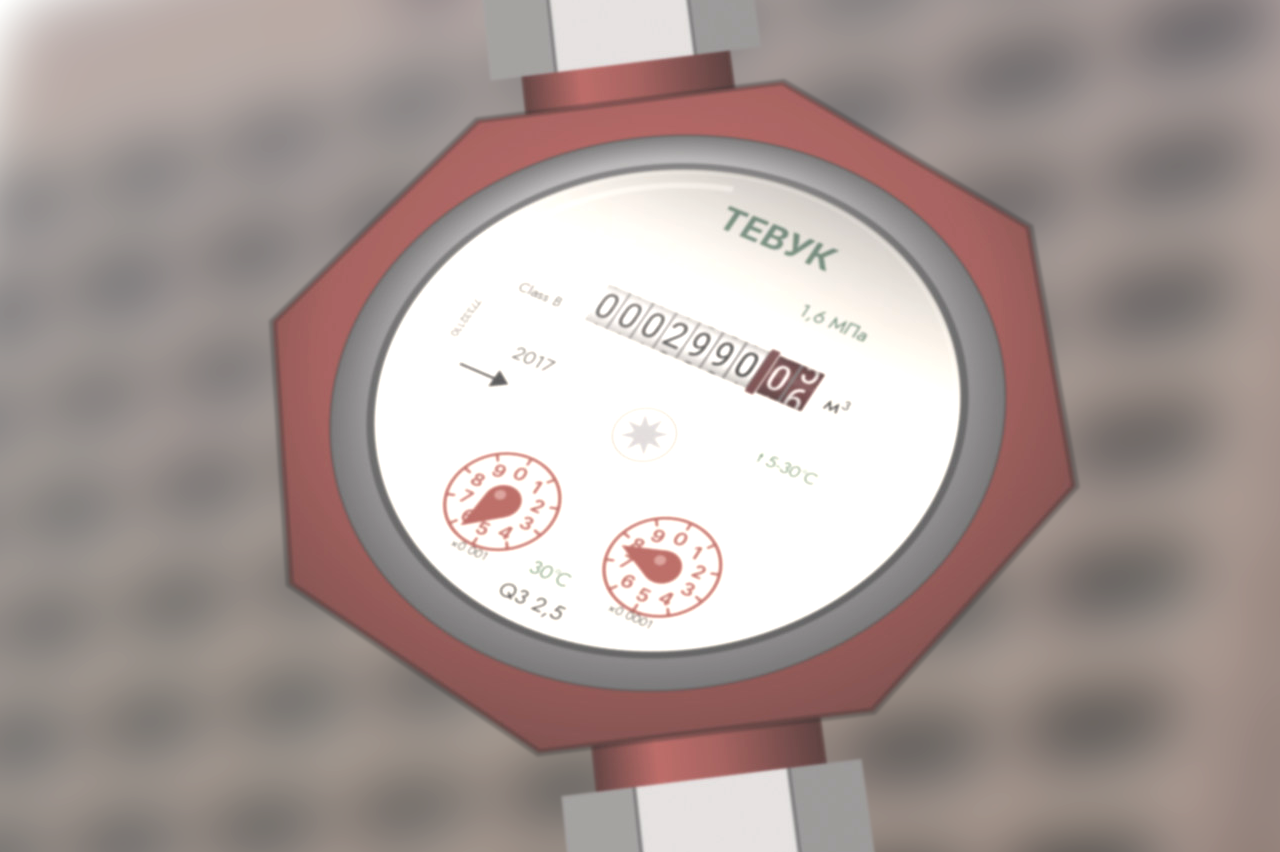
2990.0557 m³
